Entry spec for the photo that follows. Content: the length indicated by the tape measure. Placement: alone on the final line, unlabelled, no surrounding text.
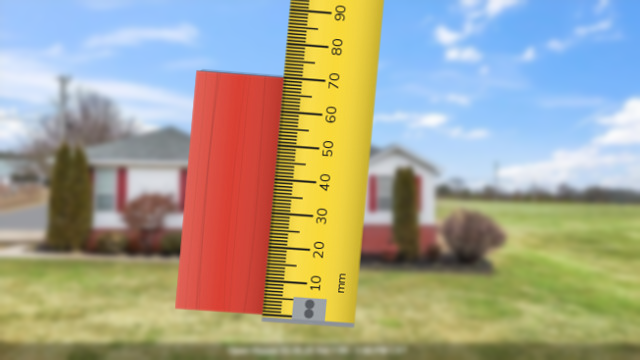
70 mm
